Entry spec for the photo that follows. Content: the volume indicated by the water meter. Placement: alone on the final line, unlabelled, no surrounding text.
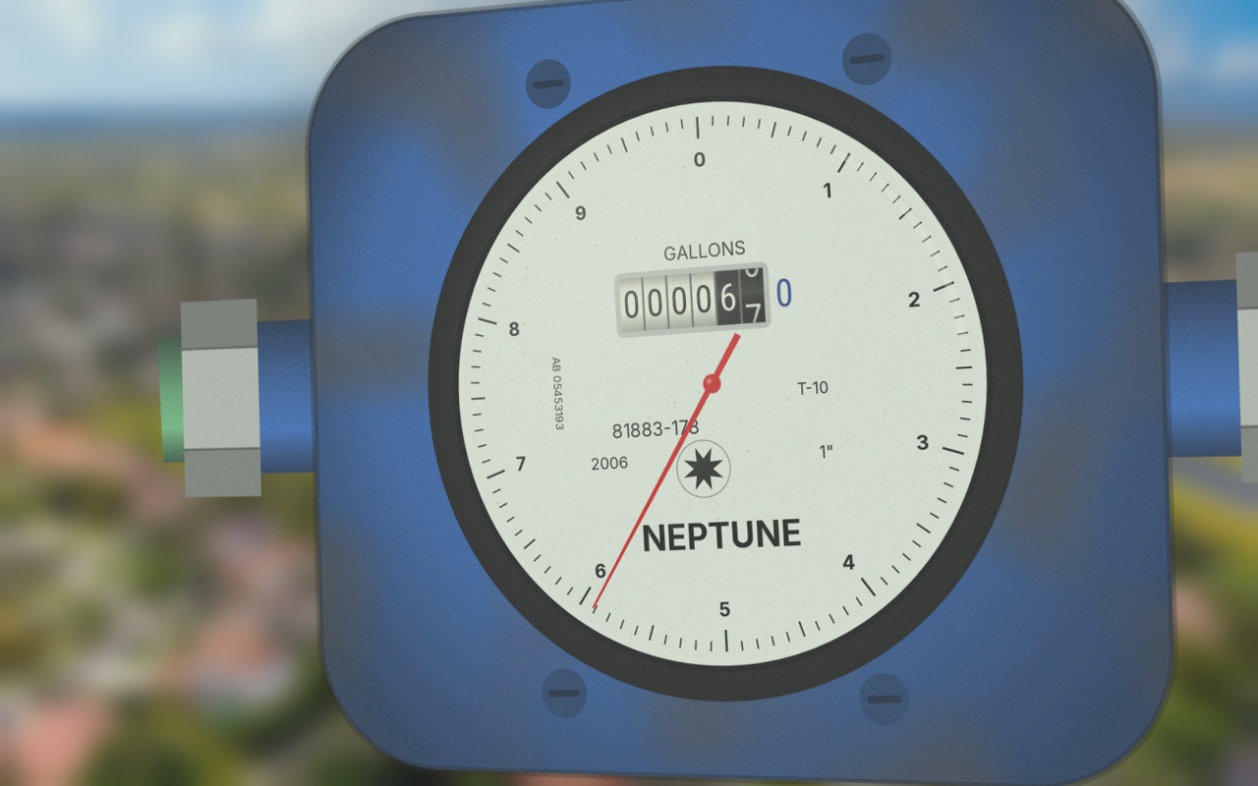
665.9 gal
